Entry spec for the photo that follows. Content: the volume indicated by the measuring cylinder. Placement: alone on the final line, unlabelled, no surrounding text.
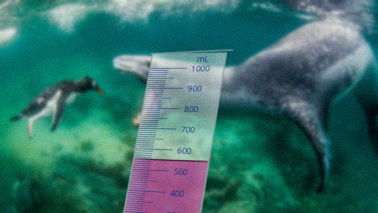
550 mL
